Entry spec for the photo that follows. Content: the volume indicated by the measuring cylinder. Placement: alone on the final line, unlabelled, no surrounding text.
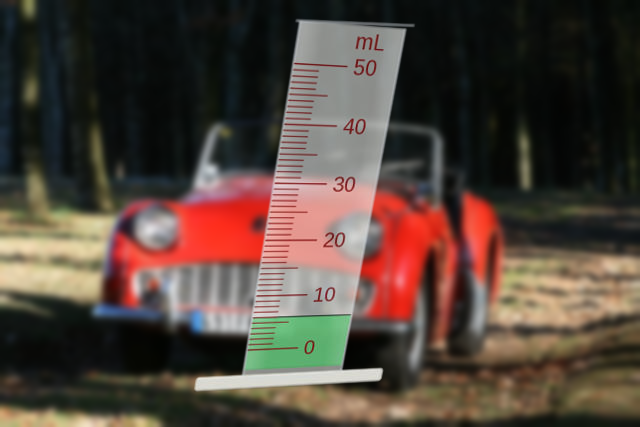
6 mL
